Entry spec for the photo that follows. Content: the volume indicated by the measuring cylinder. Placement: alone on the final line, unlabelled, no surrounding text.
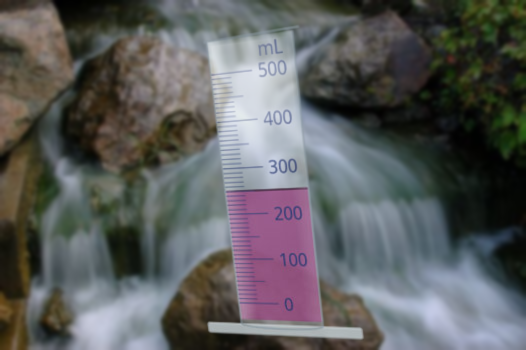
250 mL
